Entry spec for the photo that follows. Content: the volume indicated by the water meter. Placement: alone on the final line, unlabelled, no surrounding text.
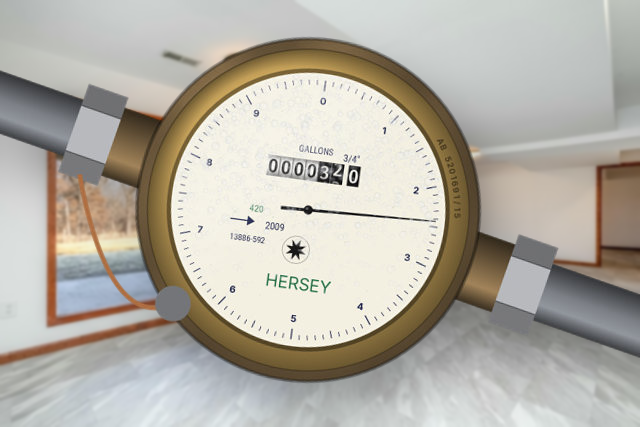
322.4 gal
